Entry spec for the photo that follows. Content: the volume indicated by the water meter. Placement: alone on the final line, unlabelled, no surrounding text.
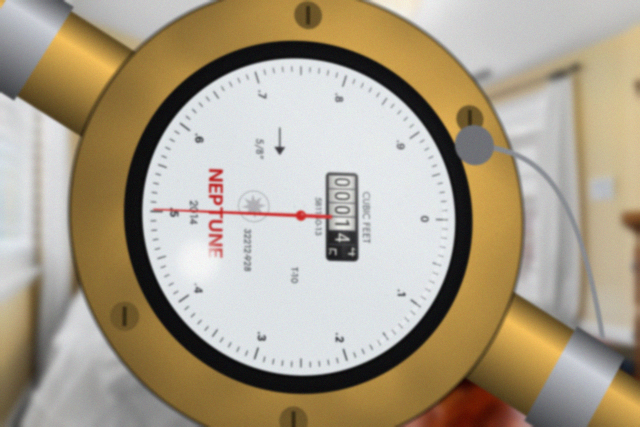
144.50 ft³
